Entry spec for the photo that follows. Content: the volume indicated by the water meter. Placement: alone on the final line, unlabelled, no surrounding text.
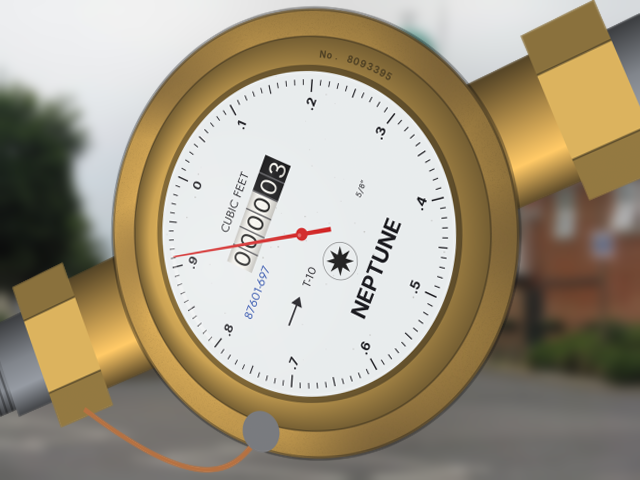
2.91 ft³
